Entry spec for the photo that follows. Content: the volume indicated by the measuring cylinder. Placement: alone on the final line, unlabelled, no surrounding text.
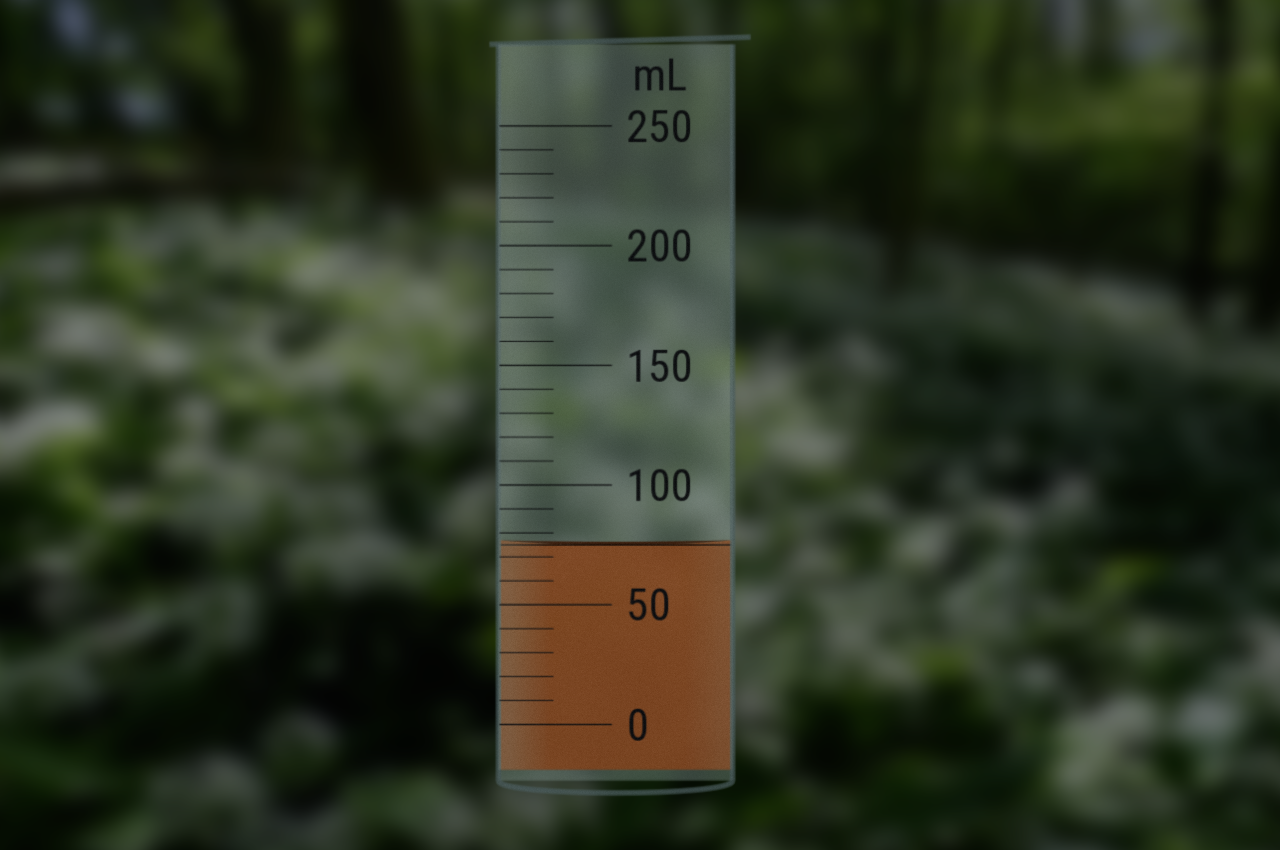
75 mL
